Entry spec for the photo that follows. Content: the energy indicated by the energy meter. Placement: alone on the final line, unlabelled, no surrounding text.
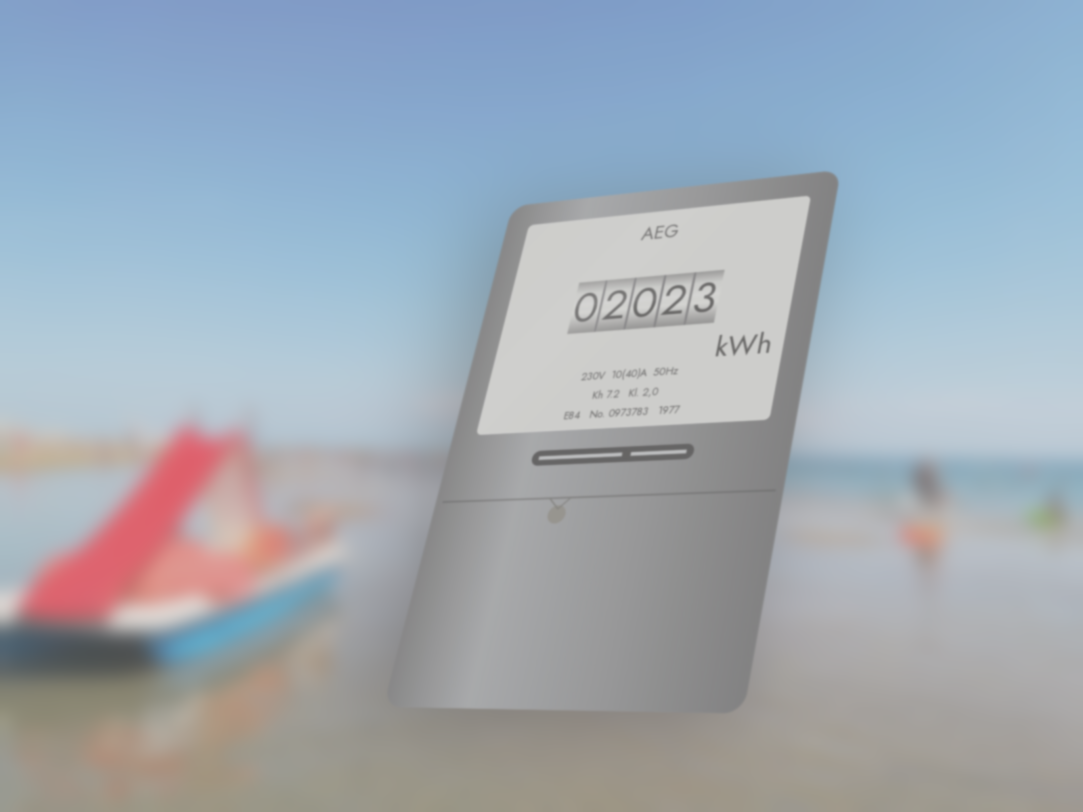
2023 kWh
